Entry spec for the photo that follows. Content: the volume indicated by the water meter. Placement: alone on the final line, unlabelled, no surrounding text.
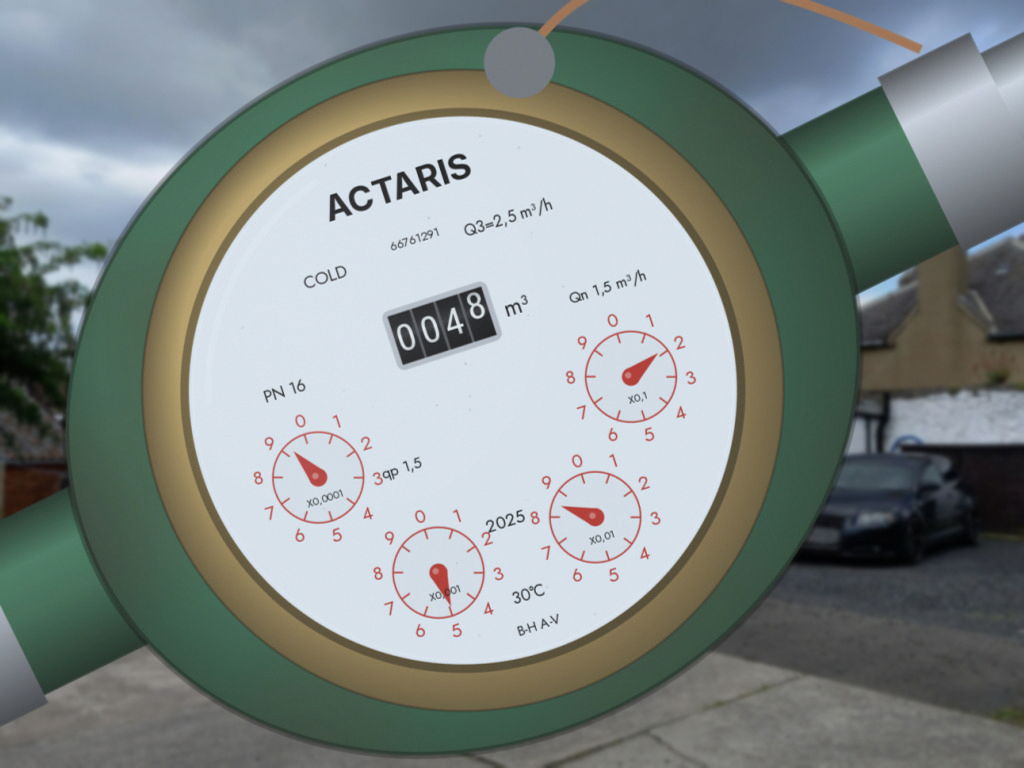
48.1849 m³
